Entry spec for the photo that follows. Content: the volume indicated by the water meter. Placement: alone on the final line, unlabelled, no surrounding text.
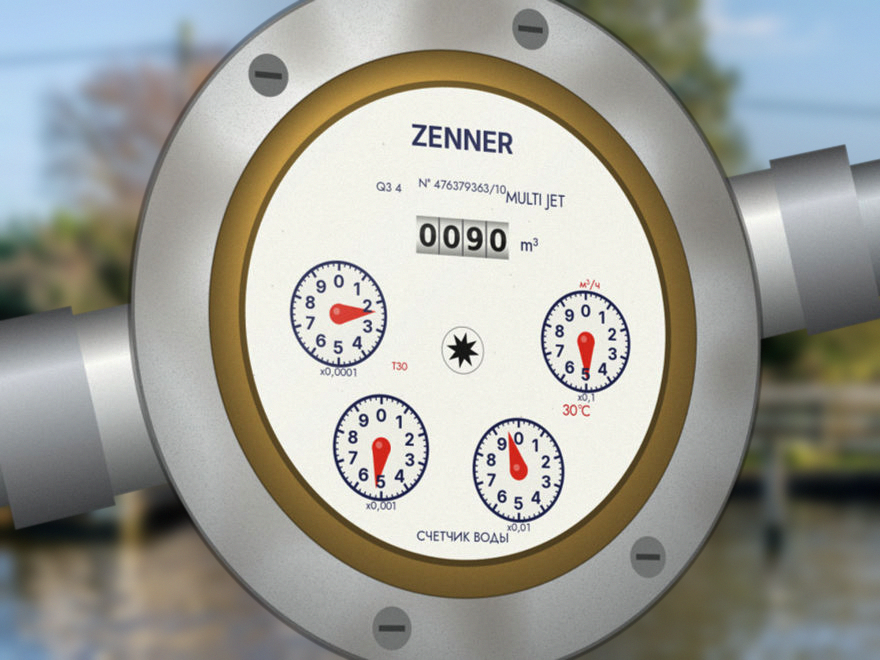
90.4952 m³
